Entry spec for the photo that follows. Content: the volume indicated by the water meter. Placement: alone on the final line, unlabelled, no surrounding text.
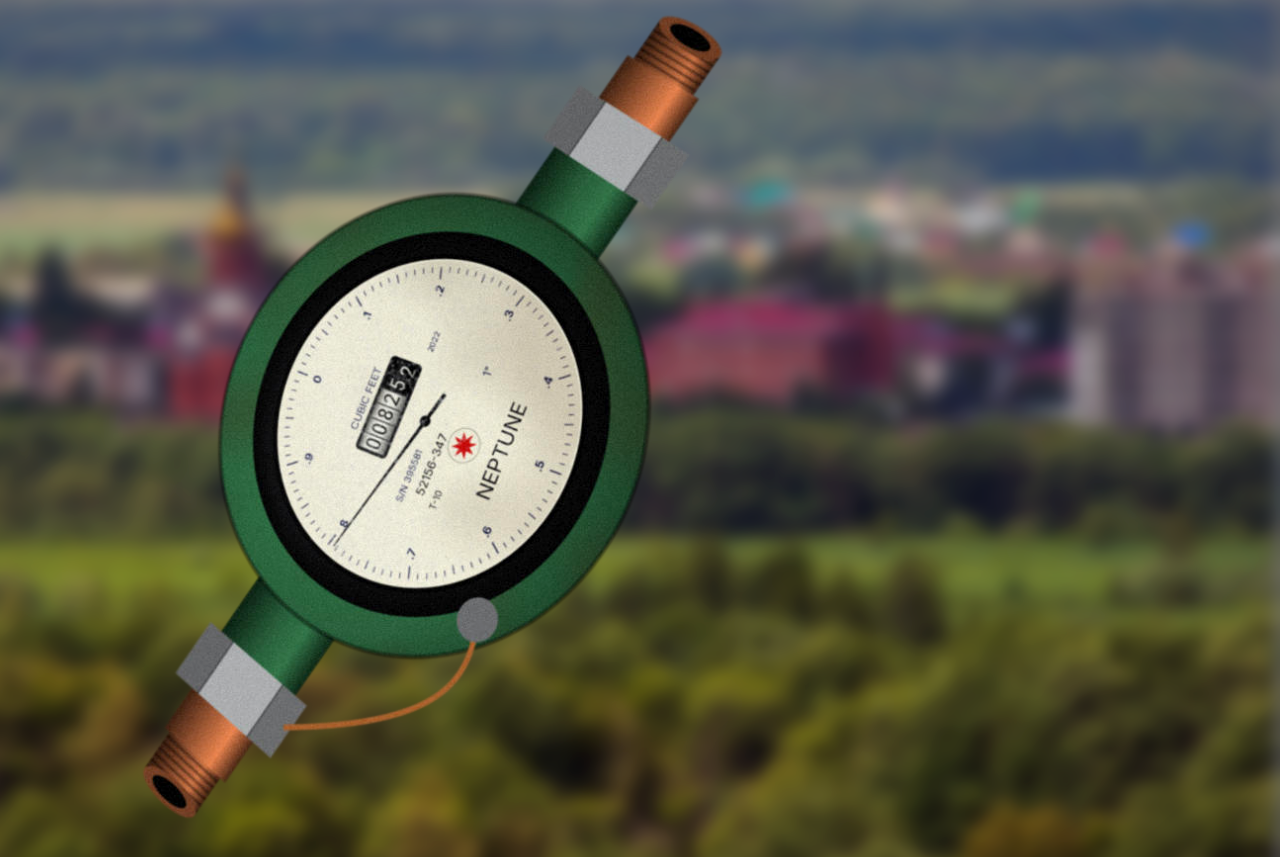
8251.79 ft³
